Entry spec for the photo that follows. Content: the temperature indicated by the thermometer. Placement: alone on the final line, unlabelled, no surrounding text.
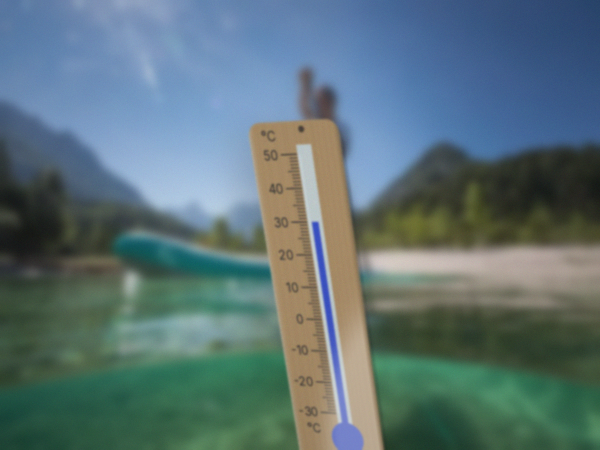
30 °C
